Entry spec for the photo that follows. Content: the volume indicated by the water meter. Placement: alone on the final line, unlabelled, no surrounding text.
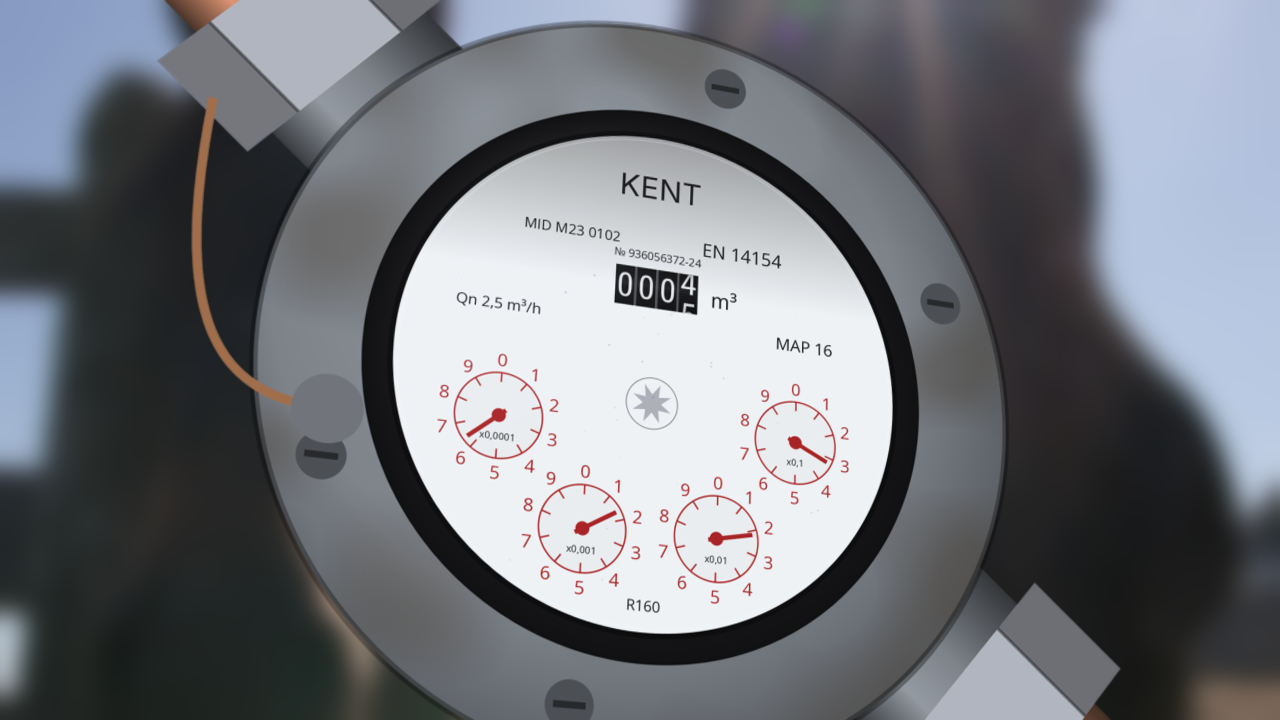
4.3216 m³
